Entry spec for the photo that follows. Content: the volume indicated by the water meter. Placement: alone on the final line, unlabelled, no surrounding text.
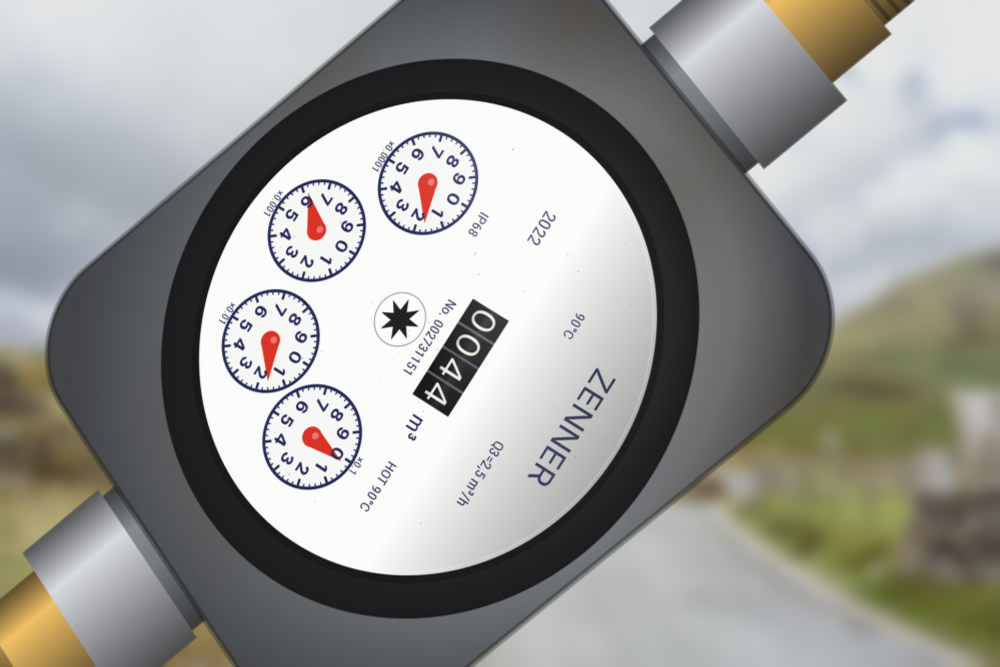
44.0161 m³
